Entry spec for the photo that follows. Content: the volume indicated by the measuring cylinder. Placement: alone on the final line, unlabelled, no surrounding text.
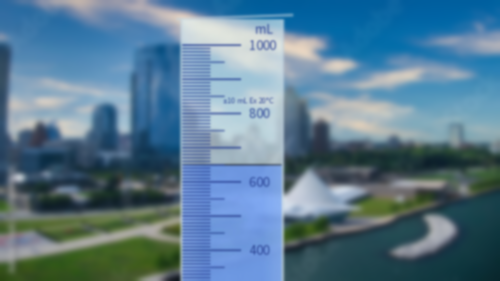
650 mL
